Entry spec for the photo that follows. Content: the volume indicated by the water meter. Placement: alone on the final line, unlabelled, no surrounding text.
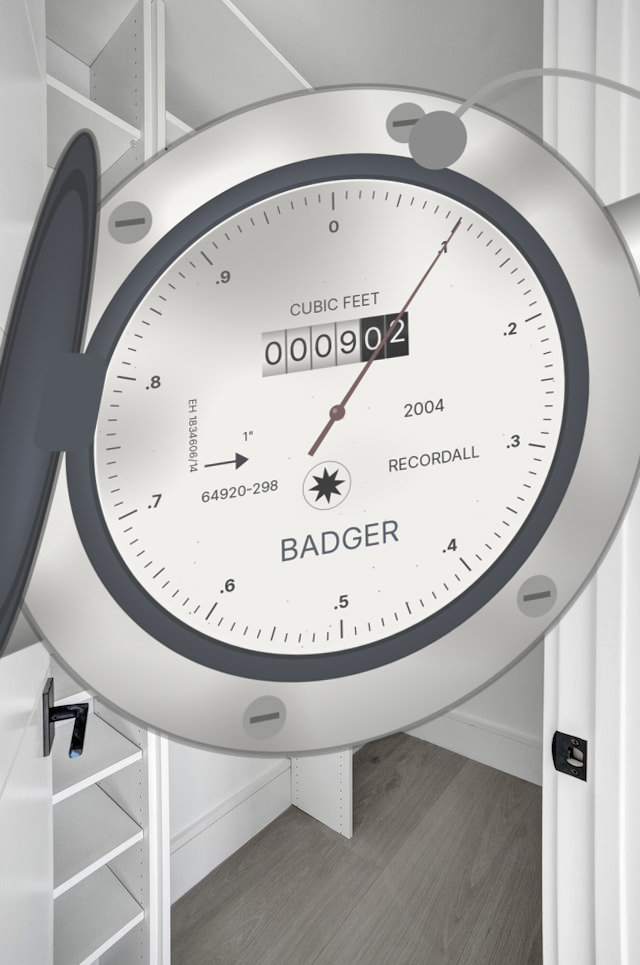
902.10 ft³
